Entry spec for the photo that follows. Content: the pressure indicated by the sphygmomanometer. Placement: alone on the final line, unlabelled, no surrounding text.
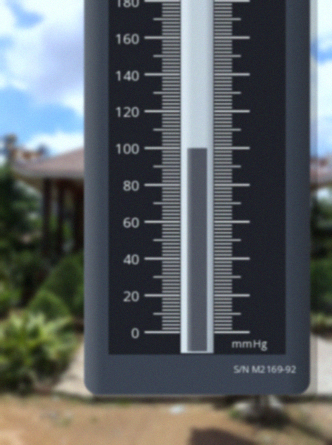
100 mmHg
